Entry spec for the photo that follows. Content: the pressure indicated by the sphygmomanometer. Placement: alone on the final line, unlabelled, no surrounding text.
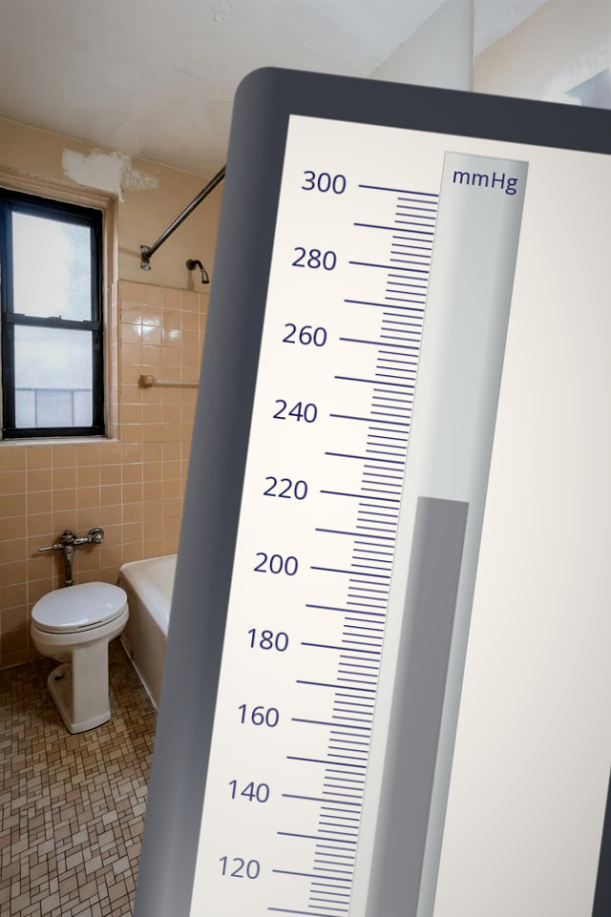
222 mmHg
